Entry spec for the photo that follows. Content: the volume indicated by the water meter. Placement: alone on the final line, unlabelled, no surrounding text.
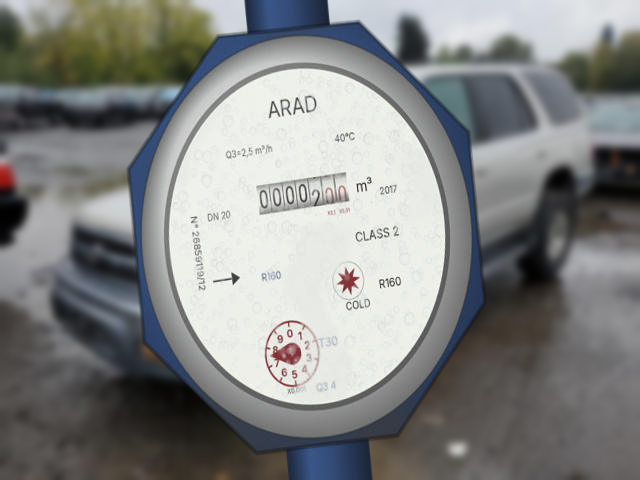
1.997 m³
